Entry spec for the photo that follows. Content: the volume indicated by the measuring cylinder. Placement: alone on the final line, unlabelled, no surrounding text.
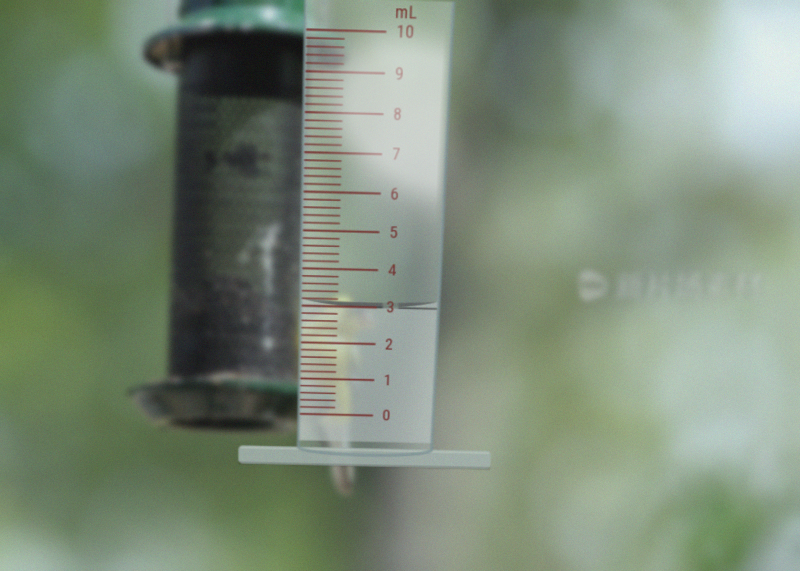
3 mL
